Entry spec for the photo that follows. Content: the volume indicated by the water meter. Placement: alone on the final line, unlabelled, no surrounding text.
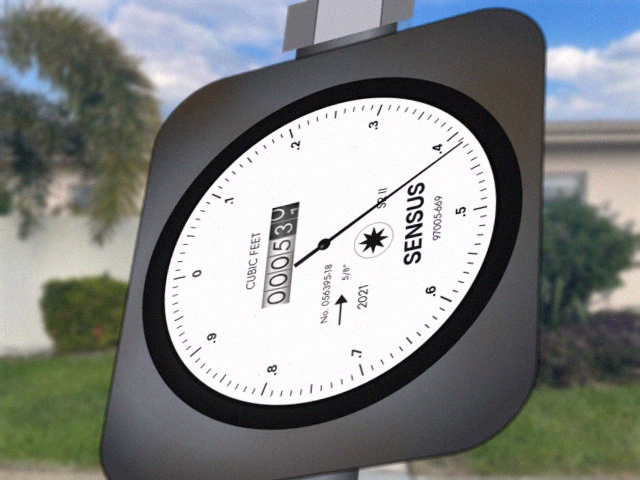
530.41 ft³
